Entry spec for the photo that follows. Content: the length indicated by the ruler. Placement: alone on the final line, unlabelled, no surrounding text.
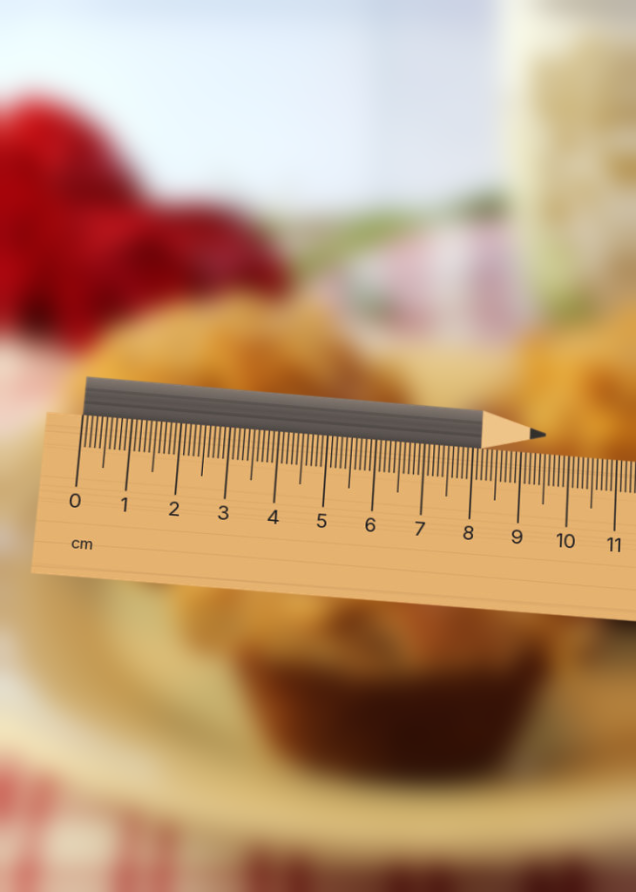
9.5 cm
